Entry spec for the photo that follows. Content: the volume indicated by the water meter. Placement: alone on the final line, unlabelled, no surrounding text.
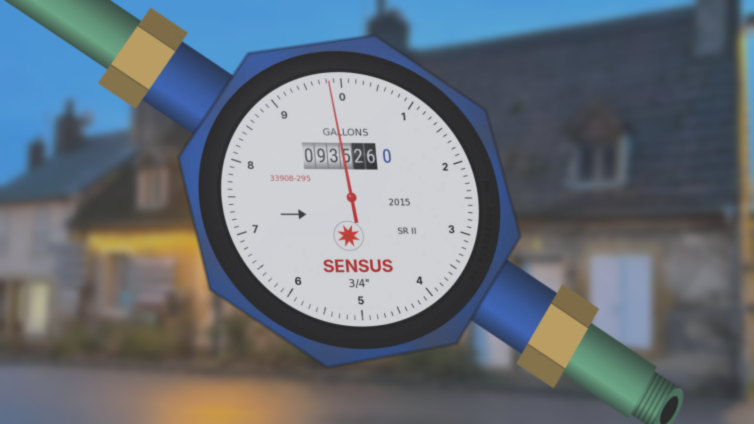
935259.8 gal
